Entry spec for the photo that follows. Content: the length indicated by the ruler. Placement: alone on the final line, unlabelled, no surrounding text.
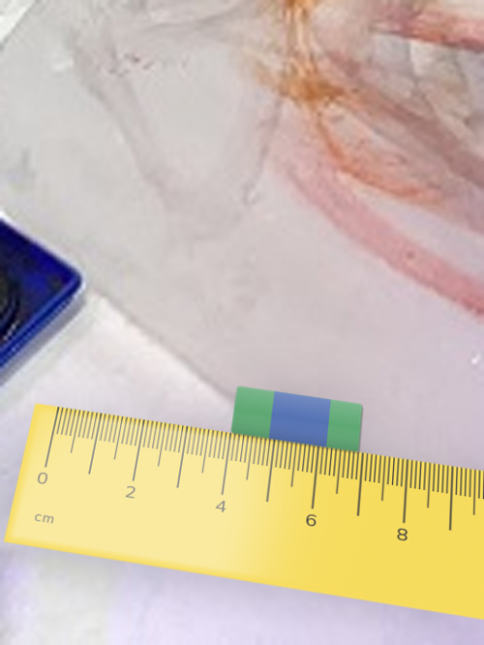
2.9 cm
